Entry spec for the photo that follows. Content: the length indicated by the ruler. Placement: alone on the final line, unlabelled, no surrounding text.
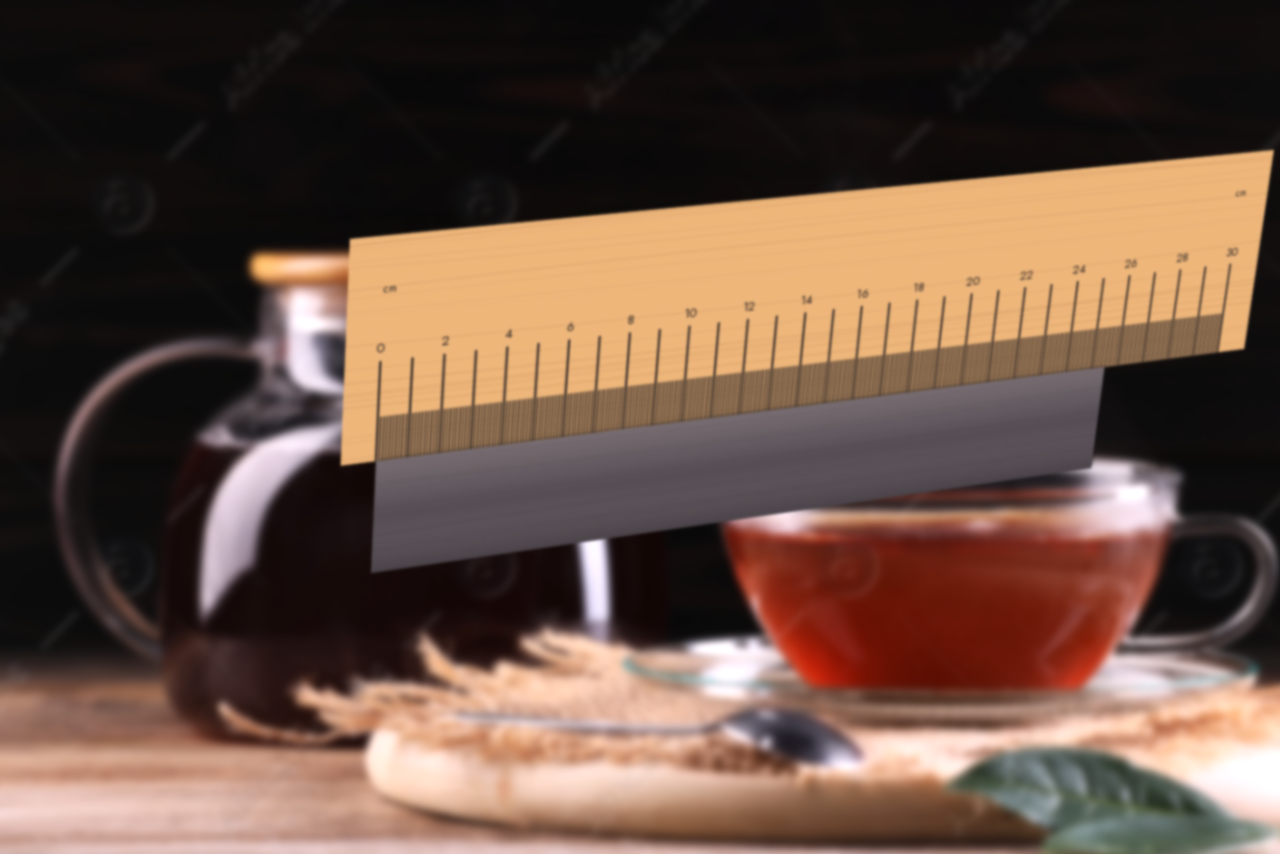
25.5 cm
